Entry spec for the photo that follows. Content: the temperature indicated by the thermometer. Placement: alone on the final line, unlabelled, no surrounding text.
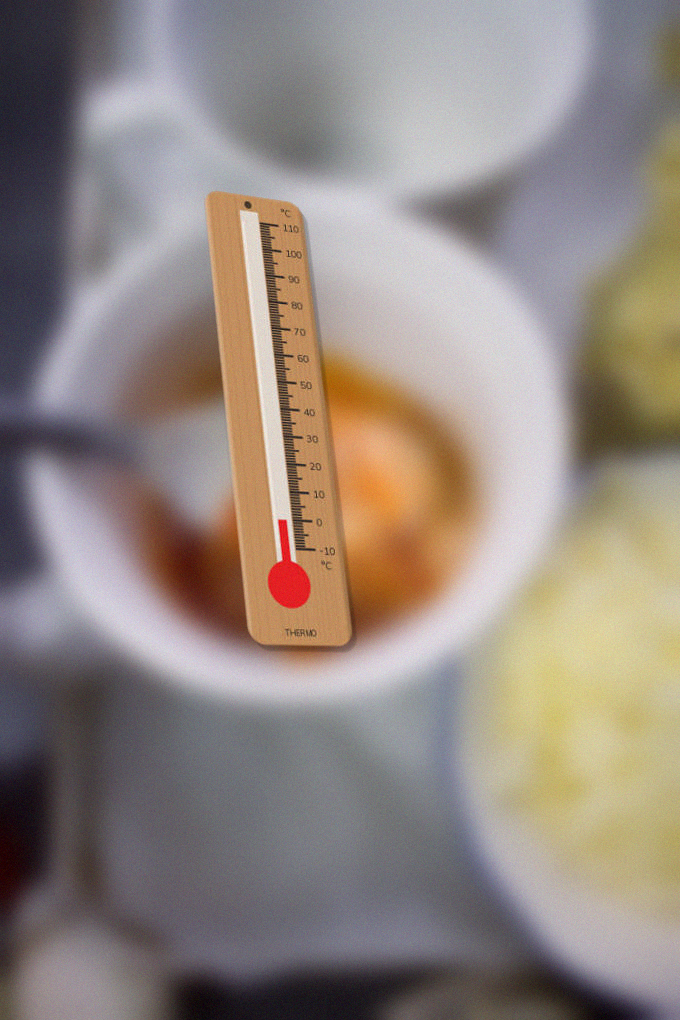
0 °C
